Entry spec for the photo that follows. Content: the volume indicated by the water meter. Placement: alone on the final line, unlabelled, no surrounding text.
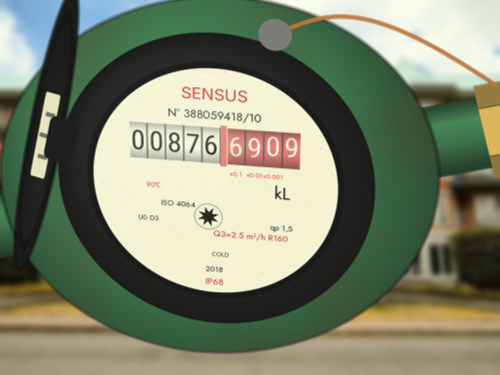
876.6909 kL
